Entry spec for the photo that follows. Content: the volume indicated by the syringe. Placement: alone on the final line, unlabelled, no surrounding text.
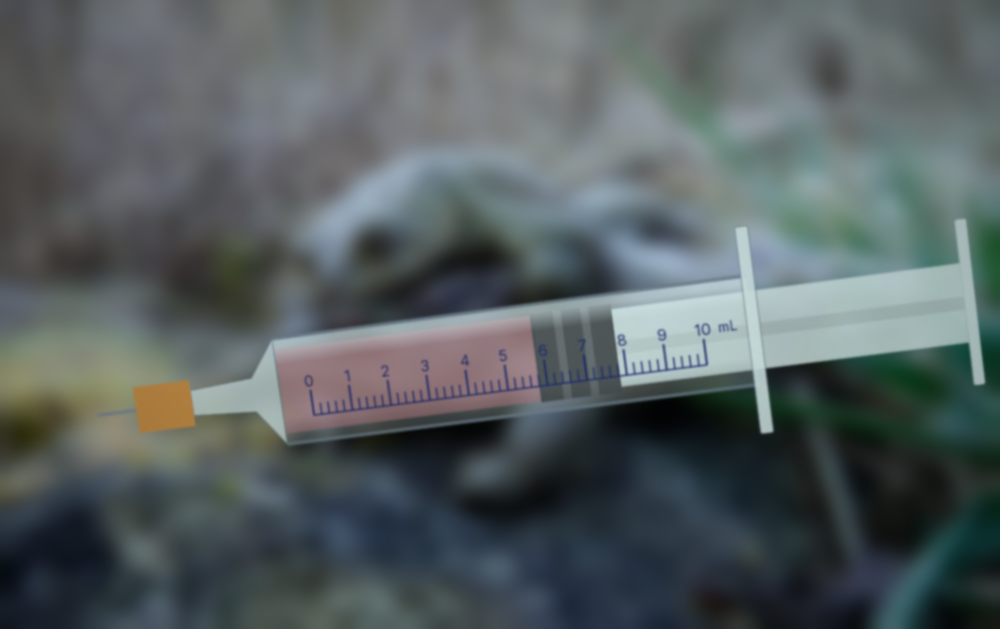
5.8 mL
